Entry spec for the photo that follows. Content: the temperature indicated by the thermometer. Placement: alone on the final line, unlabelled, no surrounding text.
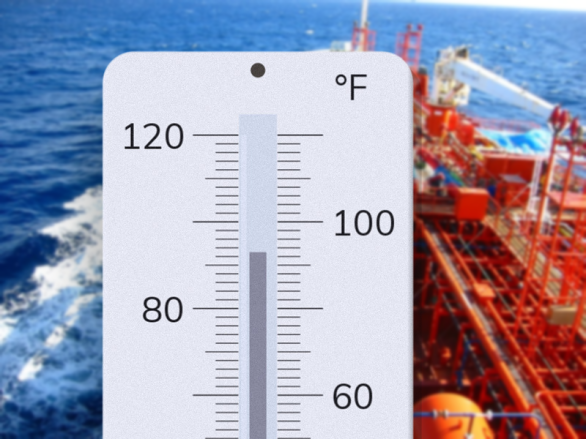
93 °F
